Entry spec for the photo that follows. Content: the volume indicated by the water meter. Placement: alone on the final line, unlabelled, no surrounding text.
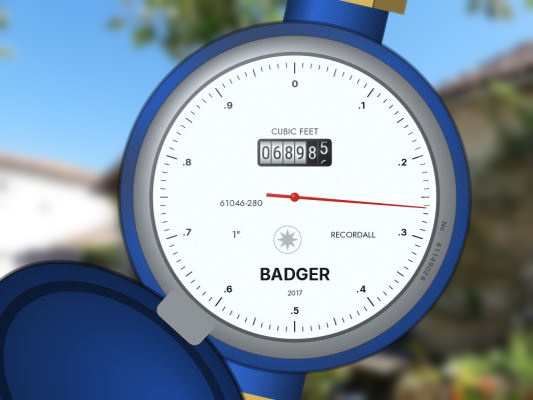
68985.26 ft³
